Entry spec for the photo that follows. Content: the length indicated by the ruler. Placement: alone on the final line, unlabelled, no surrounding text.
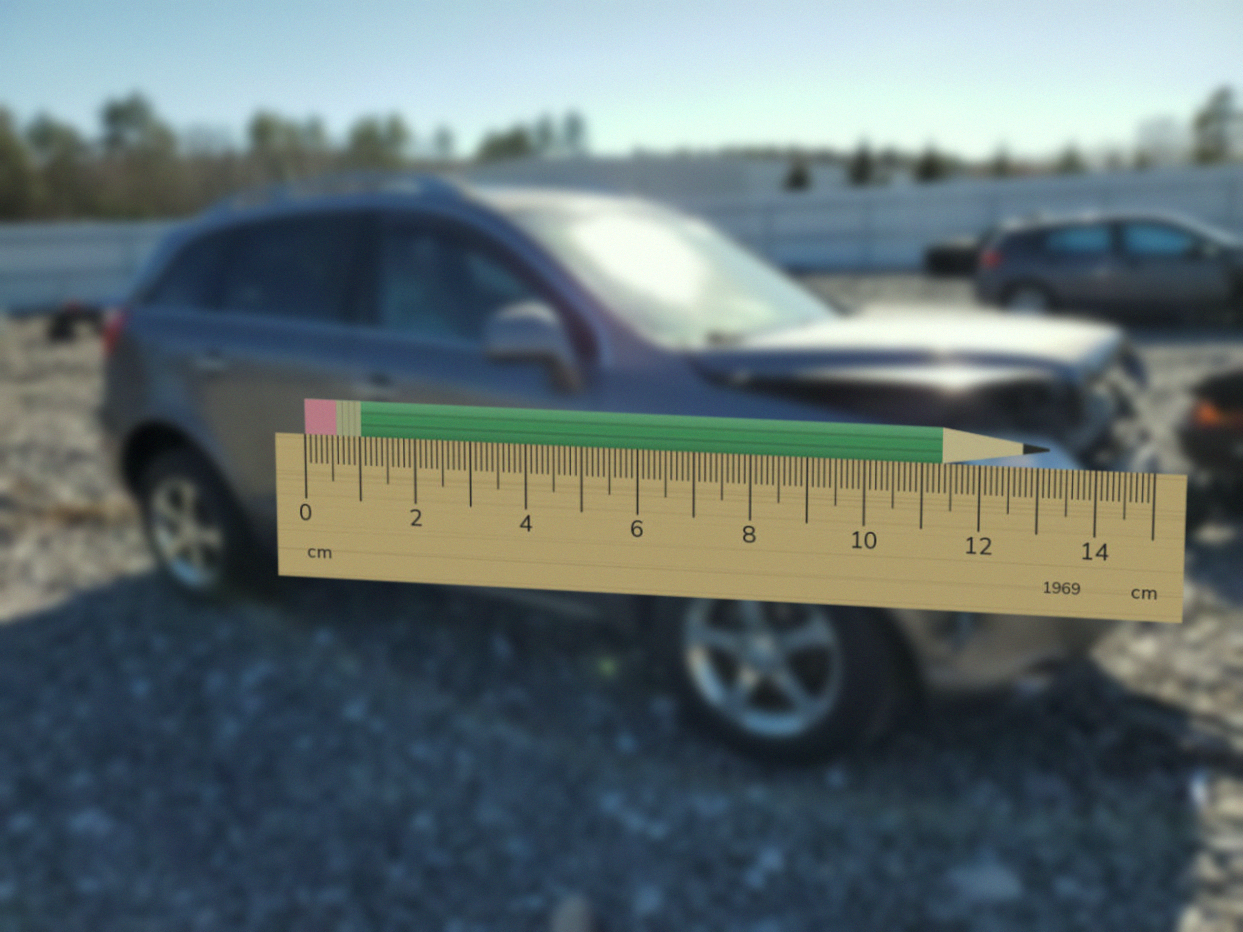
13.2 cm
